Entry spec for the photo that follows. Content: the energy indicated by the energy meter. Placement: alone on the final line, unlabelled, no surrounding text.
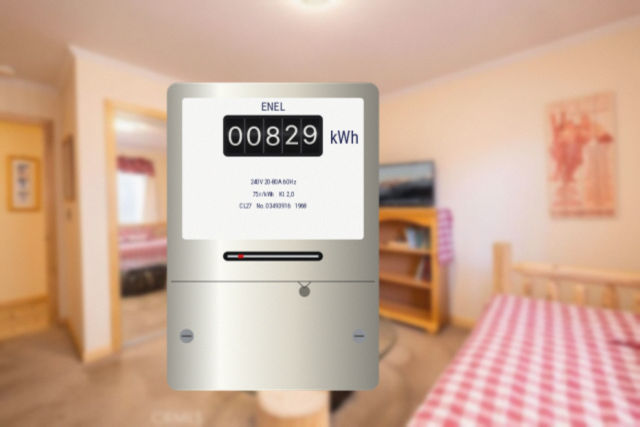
829 kWh
